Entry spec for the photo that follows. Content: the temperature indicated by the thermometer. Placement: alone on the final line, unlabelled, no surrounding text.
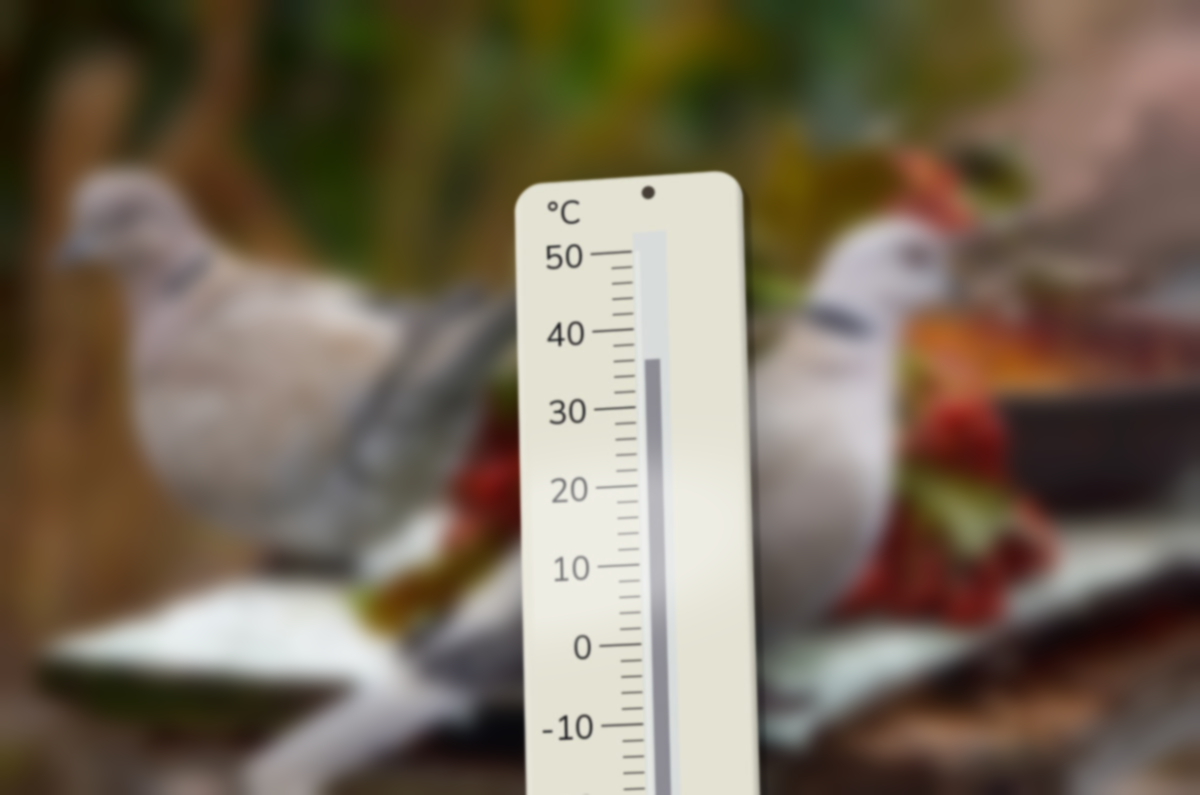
36 °C
